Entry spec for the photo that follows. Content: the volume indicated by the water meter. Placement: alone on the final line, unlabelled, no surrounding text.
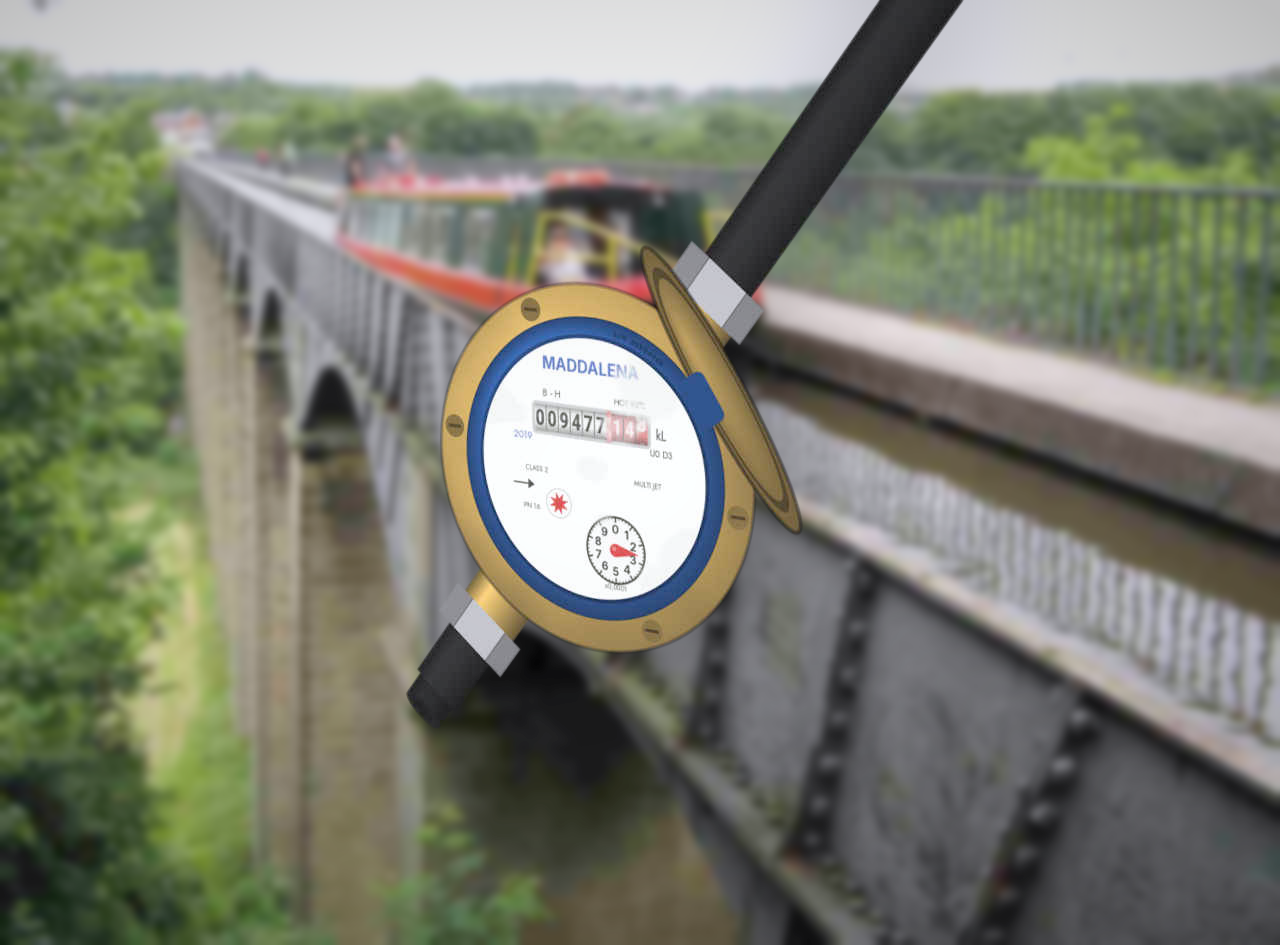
9477.1482 kL
